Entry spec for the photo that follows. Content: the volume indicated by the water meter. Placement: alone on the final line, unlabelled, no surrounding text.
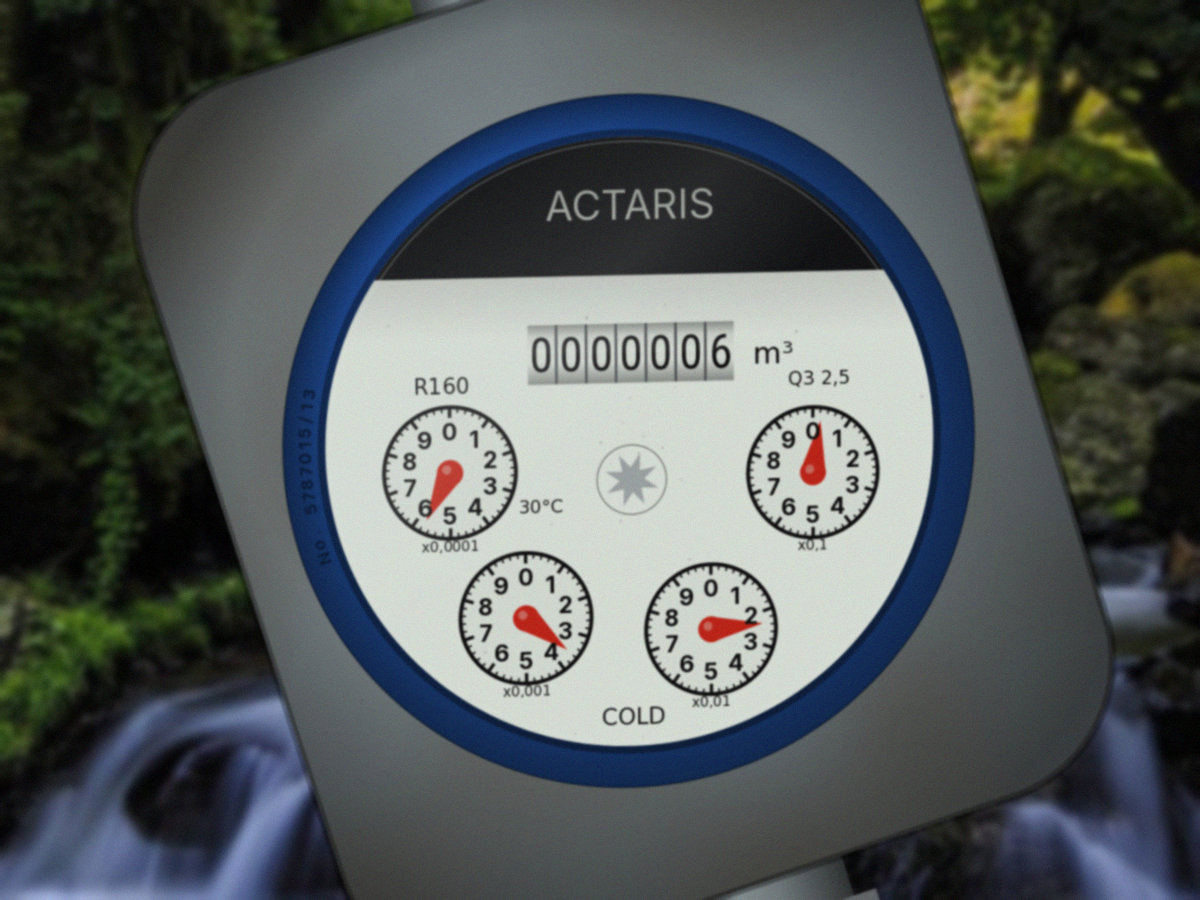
6.0235 m³
